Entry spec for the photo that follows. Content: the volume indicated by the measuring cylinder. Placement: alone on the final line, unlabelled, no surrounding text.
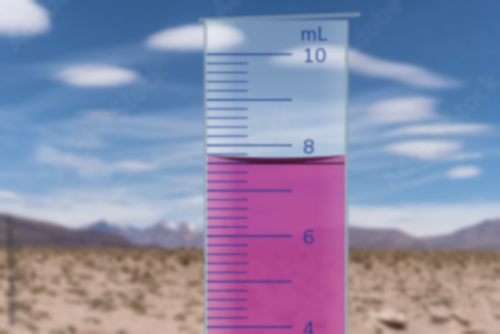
7.6 mL
